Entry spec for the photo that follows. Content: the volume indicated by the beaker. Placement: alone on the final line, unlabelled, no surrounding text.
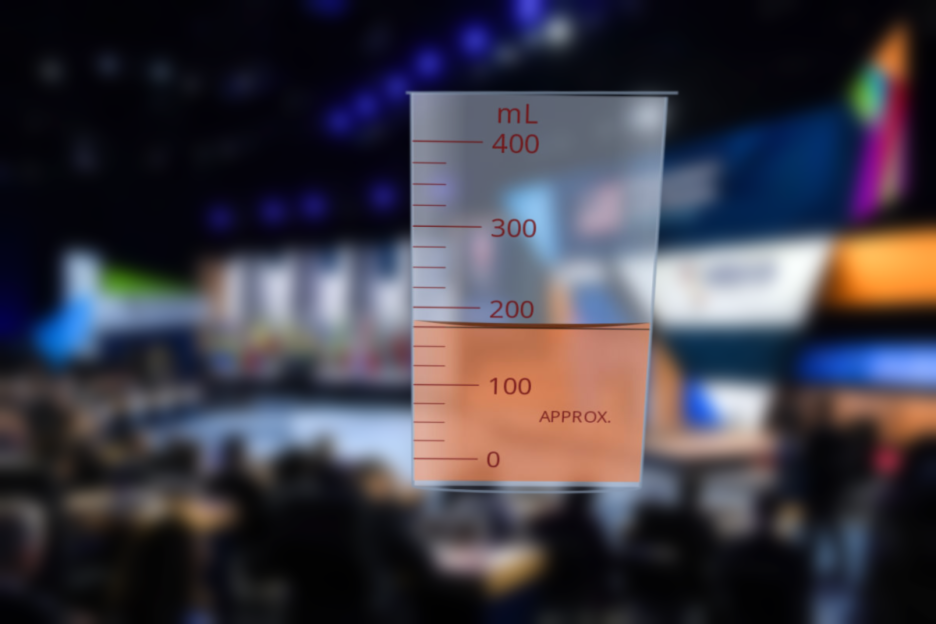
175 mL
